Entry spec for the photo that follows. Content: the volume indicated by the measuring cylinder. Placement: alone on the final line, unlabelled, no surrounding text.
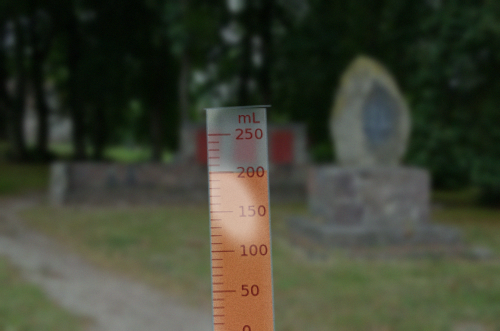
200 mL
